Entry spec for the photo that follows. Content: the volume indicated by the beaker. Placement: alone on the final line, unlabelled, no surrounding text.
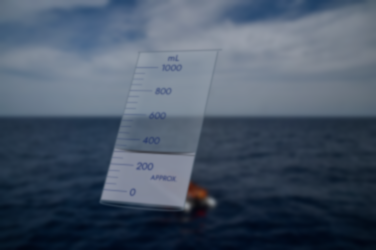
300 mL
